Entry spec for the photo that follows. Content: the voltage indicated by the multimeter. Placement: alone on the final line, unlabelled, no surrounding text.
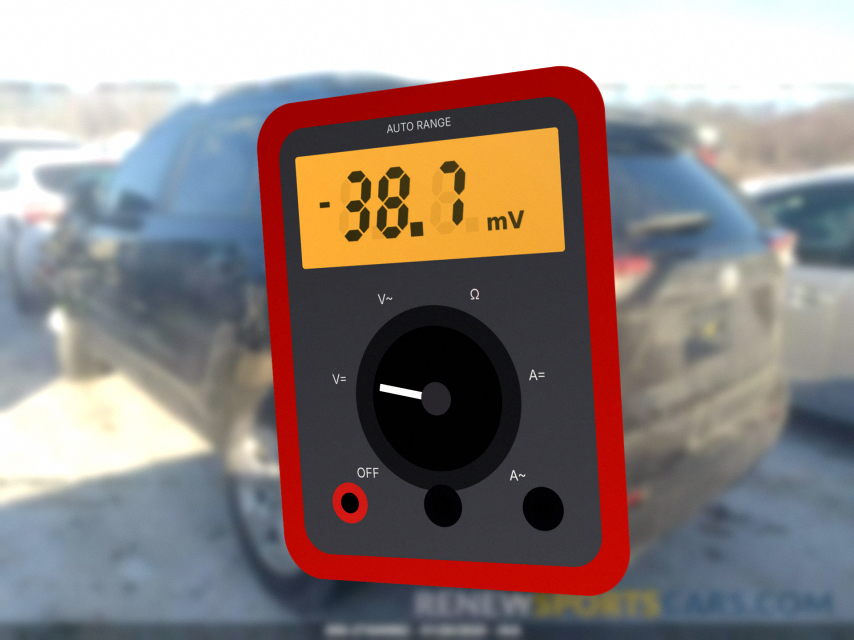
-38.7 mV
